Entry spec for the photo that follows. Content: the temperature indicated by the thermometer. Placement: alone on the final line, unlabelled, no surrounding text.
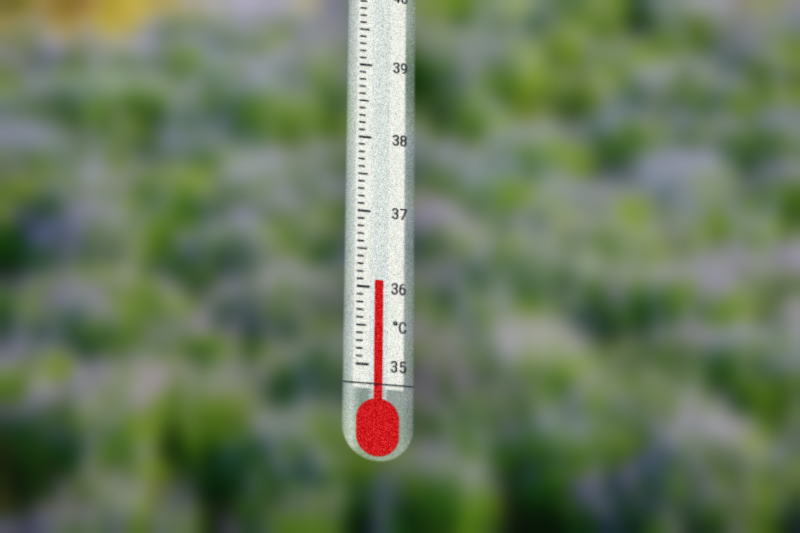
36.1 °C
